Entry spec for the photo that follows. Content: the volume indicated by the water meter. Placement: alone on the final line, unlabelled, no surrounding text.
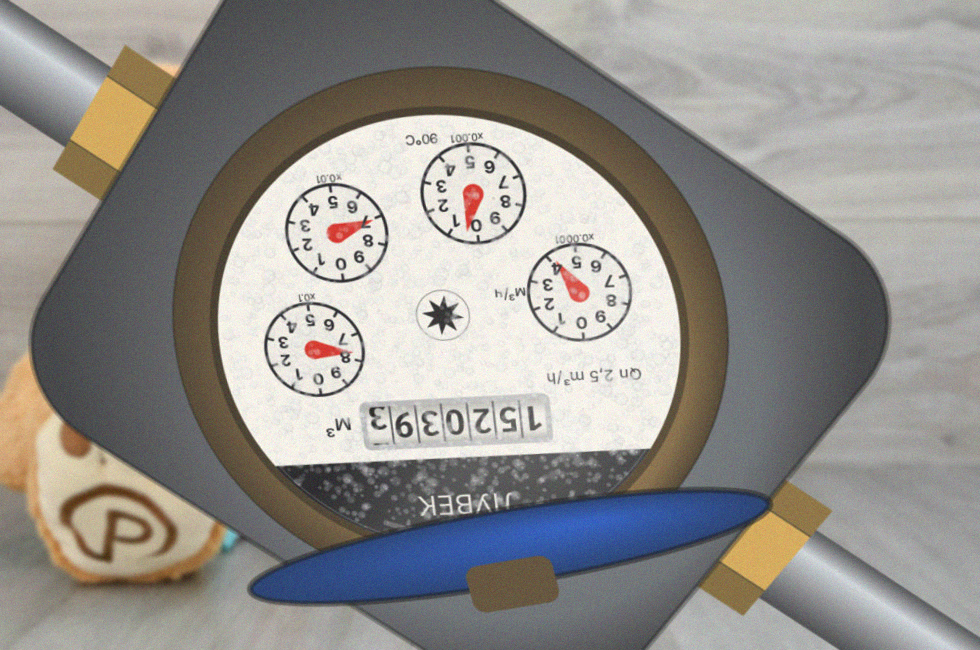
1520392.7704 m³
